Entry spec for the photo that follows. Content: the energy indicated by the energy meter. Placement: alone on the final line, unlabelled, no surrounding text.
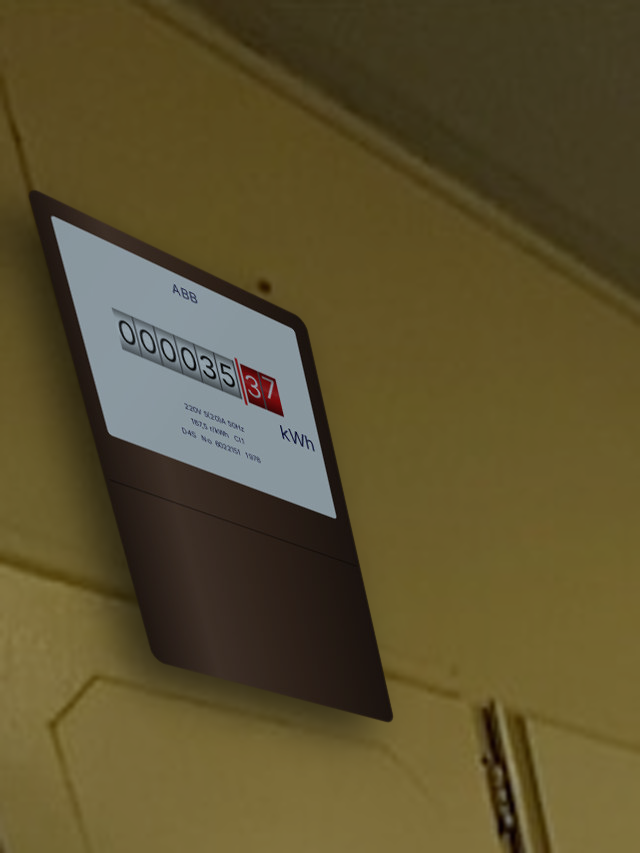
35.37 kWh
